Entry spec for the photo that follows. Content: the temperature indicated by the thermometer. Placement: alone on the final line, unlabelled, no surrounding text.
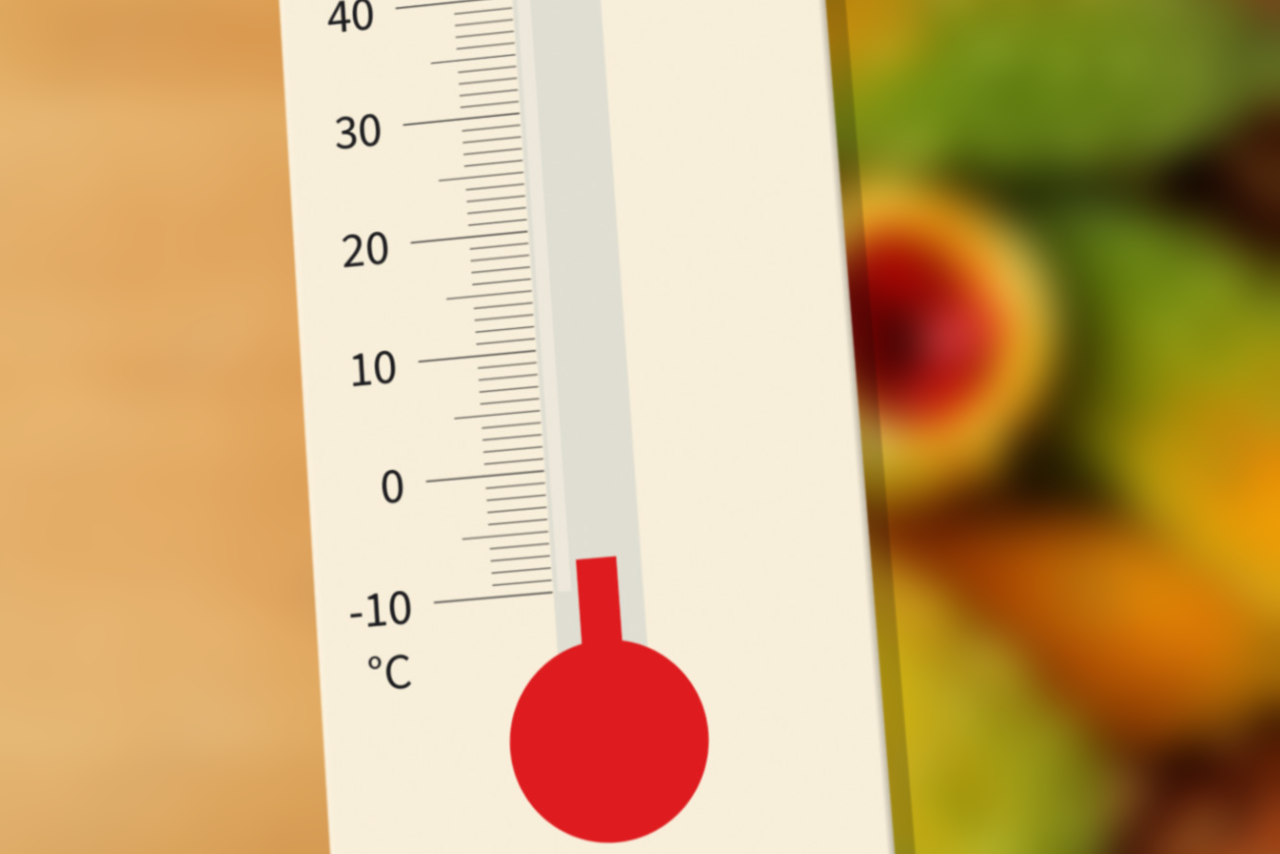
-7.5 °C
